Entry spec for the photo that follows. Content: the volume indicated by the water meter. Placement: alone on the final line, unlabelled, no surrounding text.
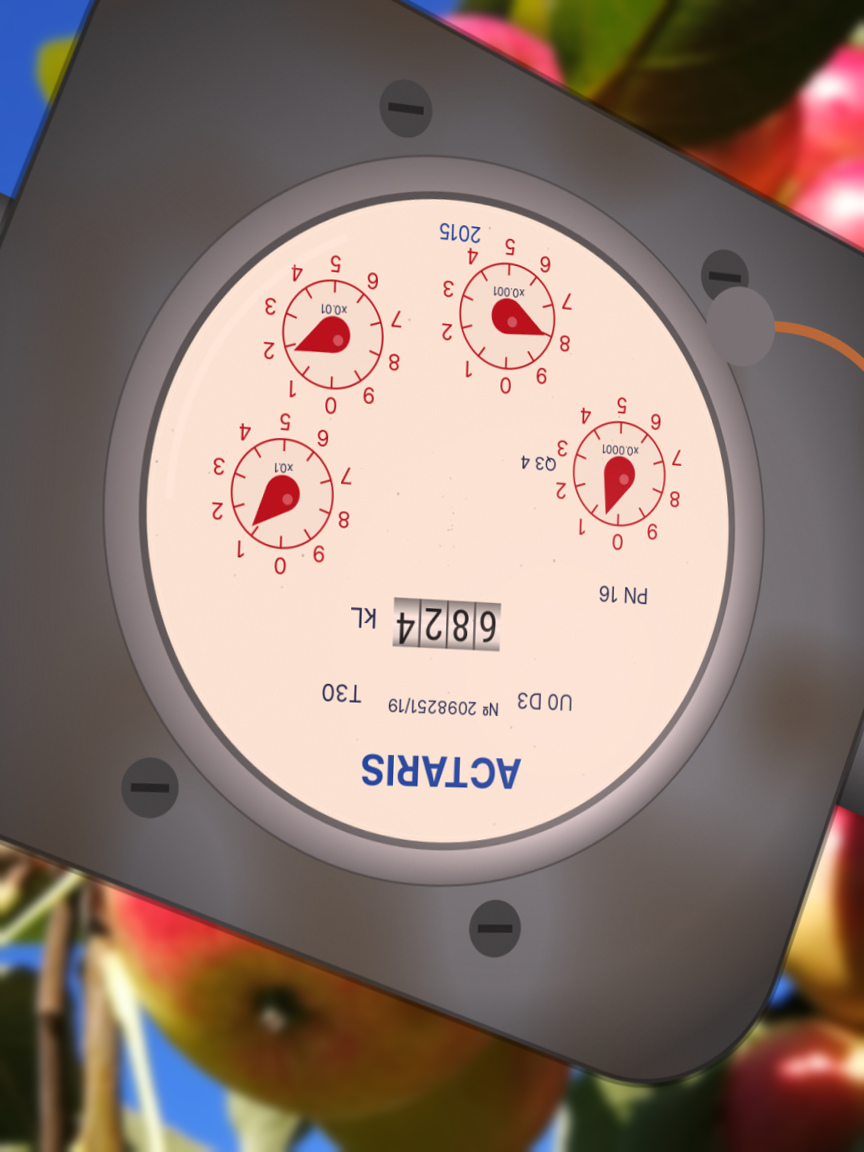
6824.1180 kL
